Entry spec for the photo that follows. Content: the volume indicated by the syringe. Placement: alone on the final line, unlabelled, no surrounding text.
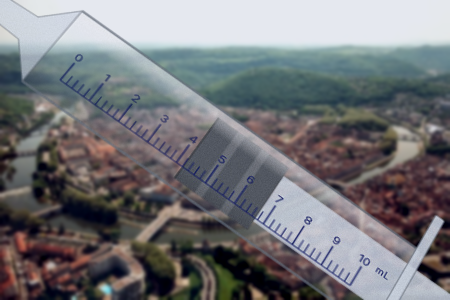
4.2 mL
